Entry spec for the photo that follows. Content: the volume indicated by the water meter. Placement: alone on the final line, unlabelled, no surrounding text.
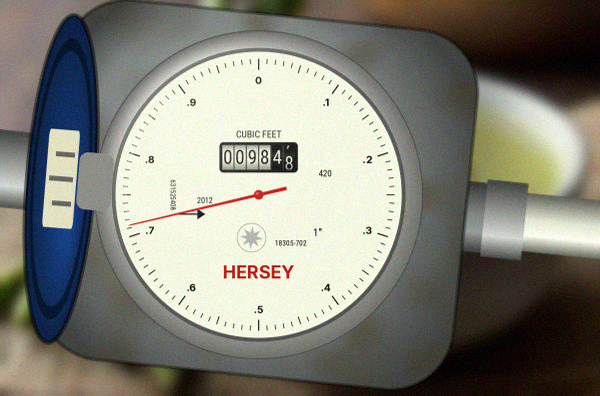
9847.71 ft³
